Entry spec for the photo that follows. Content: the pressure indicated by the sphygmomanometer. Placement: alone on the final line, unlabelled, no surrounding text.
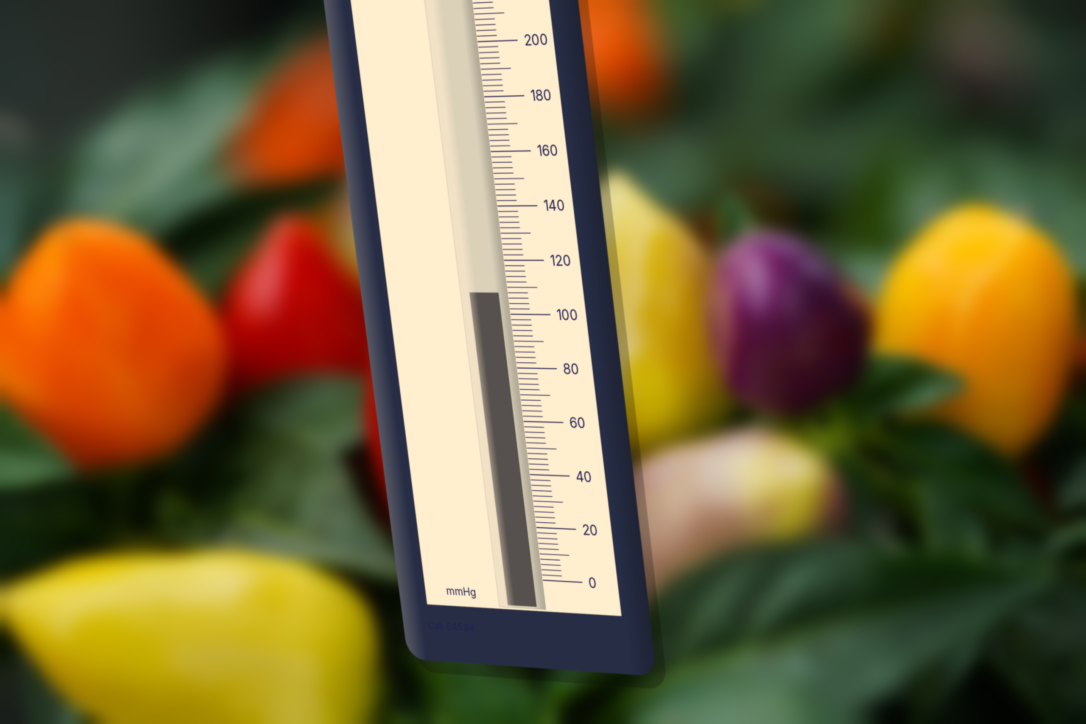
108 mmHg
